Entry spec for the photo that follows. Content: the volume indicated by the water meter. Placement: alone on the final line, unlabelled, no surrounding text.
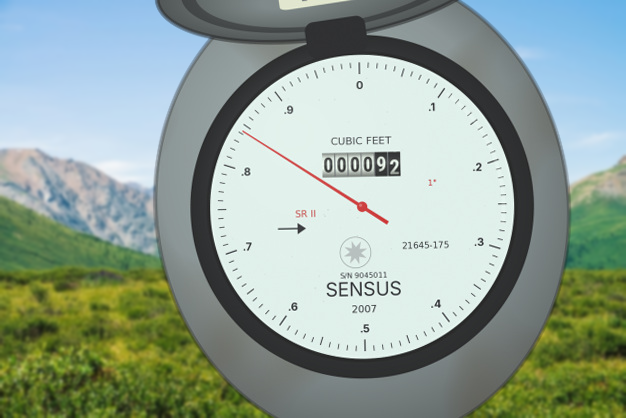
91.84 ft³
